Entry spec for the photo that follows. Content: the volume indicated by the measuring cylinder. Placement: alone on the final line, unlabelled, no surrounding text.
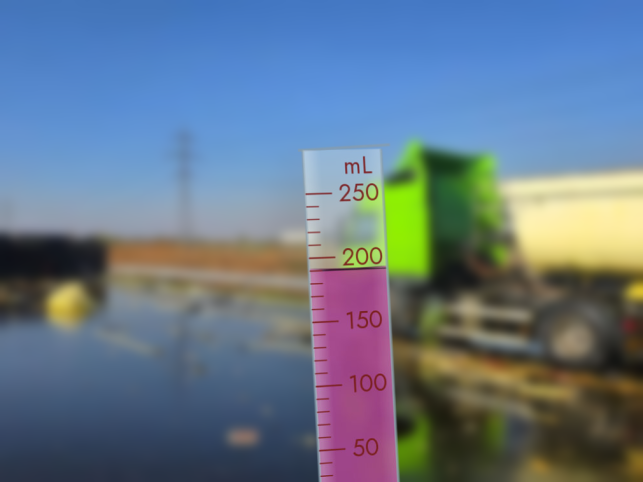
190 mL
